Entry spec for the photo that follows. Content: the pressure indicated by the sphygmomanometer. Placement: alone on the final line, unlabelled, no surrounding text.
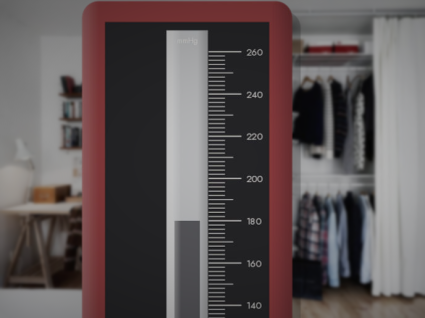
180 mmHg
